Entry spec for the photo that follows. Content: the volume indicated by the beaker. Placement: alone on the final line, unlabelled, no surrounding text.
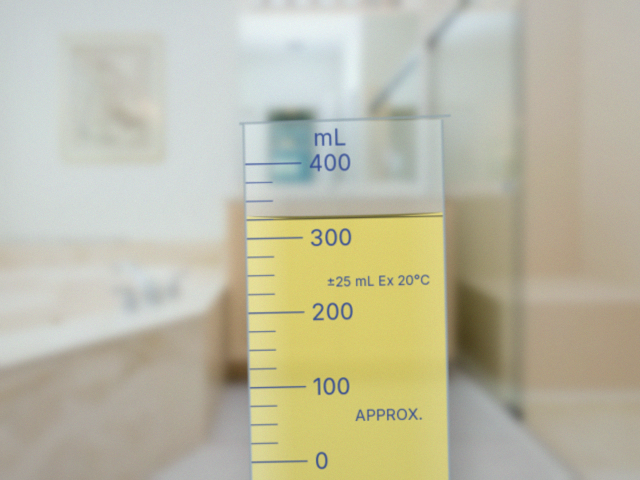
325 mL
